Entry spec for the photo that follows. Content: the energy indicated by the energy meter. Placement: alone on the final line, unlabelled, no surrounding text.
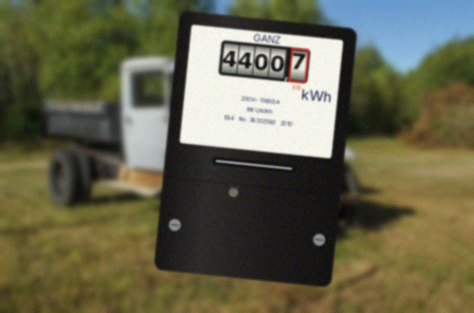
4400.7 kWh
